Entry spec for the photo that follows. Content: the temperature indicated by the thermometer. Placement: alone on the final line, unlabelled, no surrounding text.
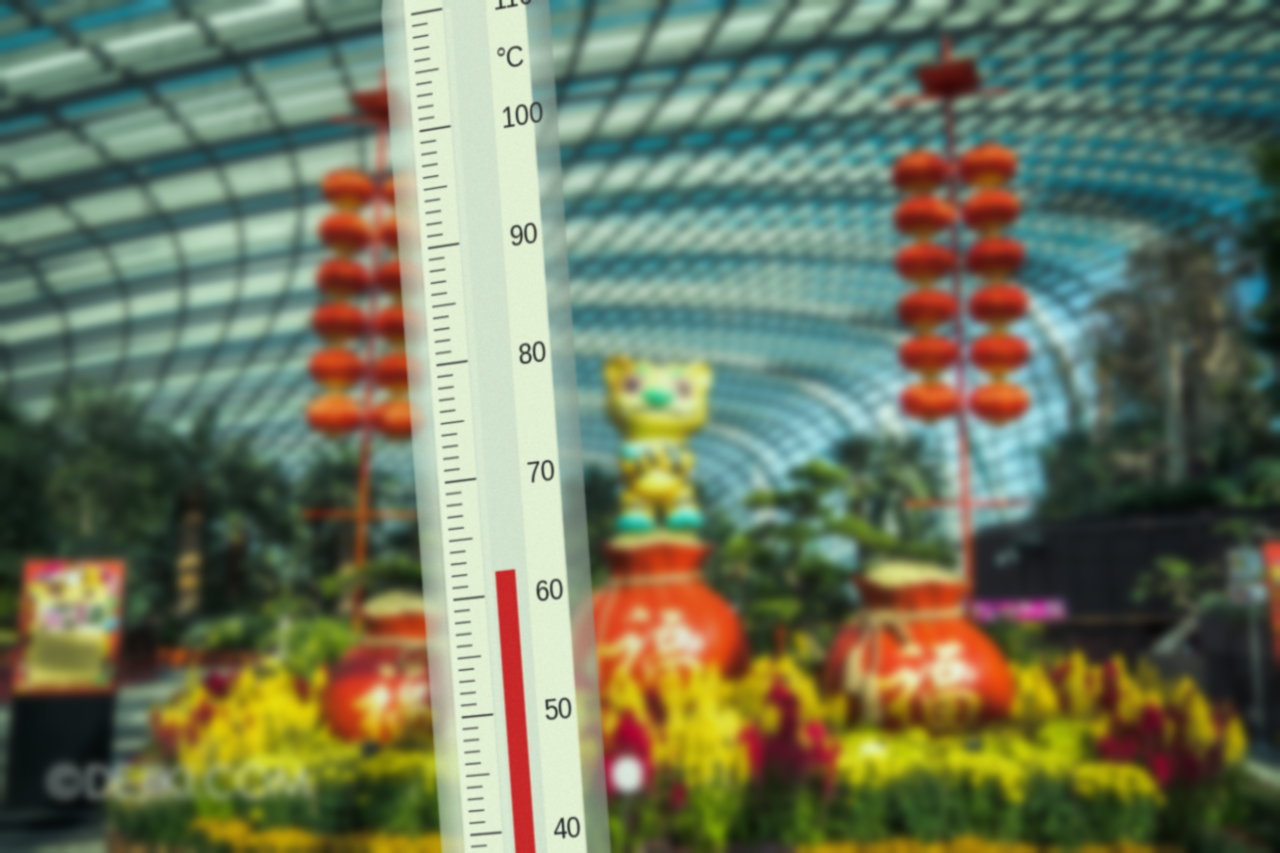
62 °C
